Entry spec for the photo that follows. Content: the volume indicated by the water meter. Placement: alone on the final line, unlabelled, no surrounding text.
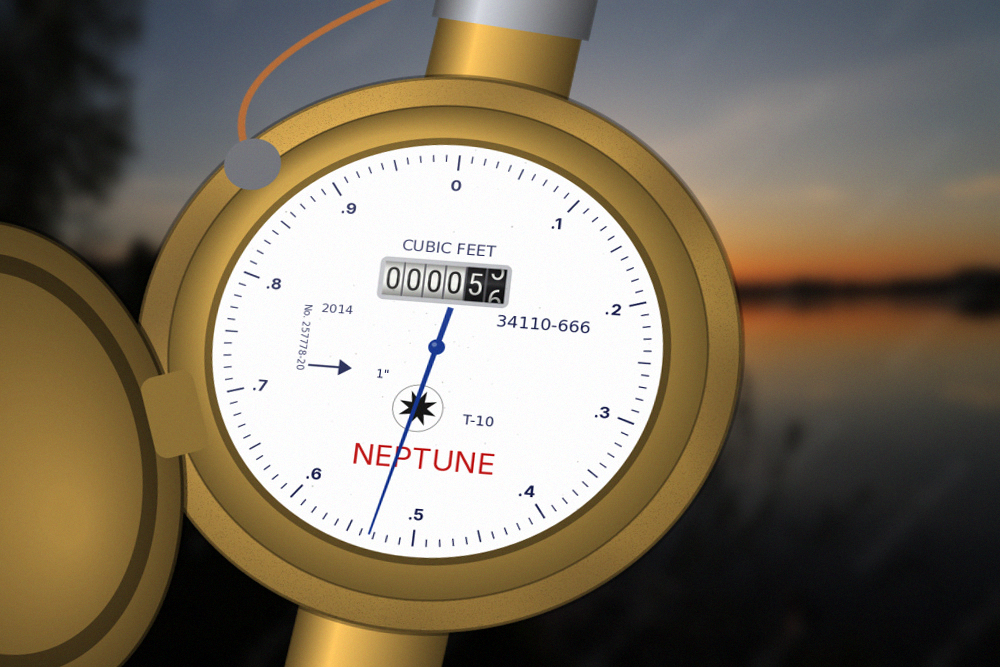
55.53 ft³
